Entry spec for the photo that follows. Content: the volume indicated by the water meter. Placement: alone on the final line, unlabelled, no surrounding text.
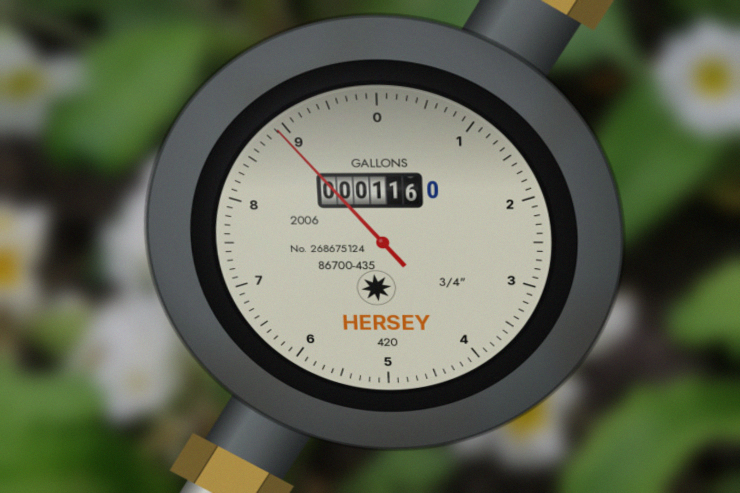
1158.9 gal
